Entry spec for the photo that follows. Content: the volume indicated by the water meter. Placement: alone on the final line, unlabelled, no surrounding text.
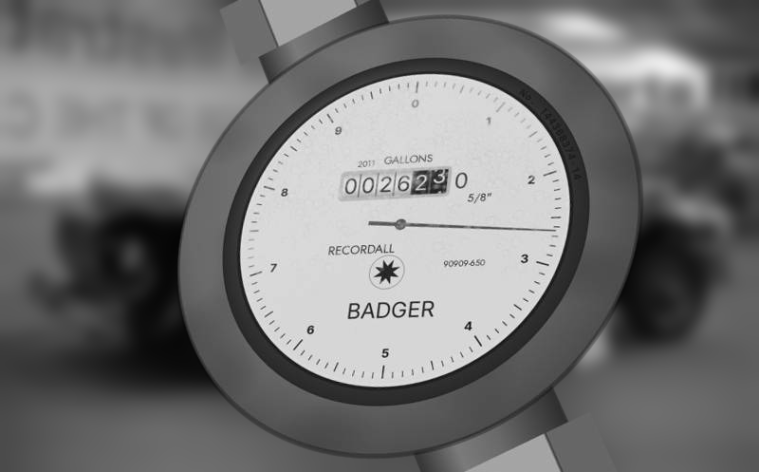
26232.6 gal
